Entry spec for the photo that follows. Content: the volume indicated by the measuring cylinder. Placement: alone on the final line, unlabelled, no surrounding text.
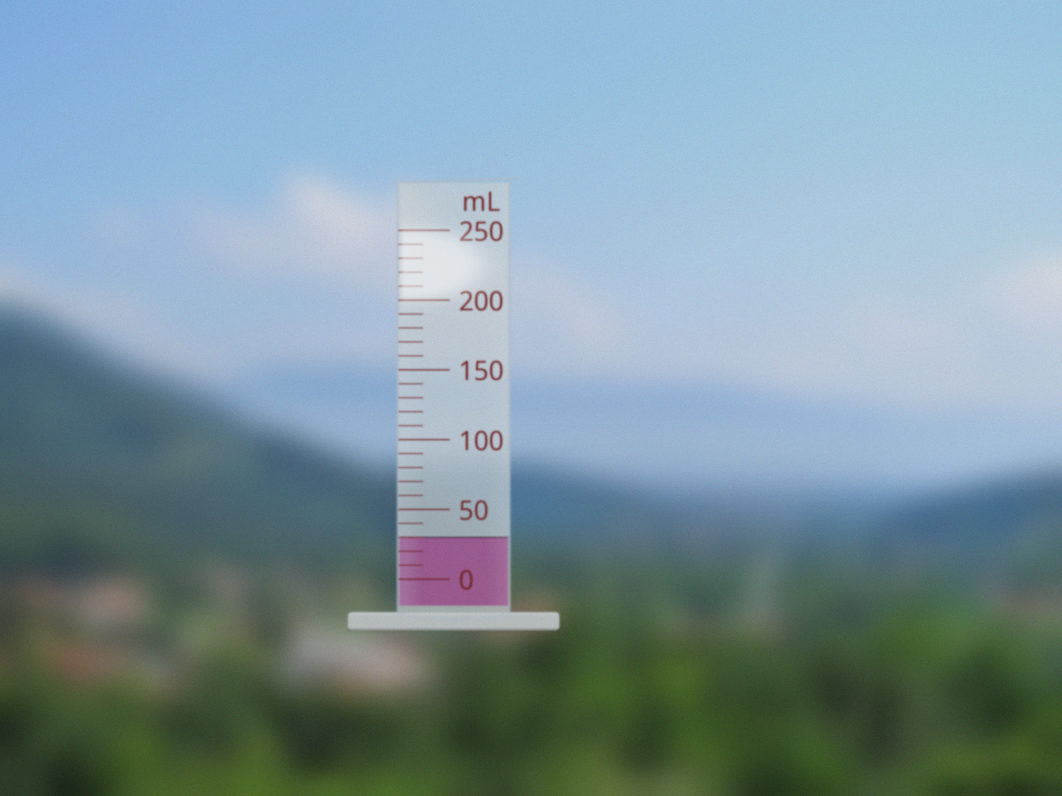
30 mL
